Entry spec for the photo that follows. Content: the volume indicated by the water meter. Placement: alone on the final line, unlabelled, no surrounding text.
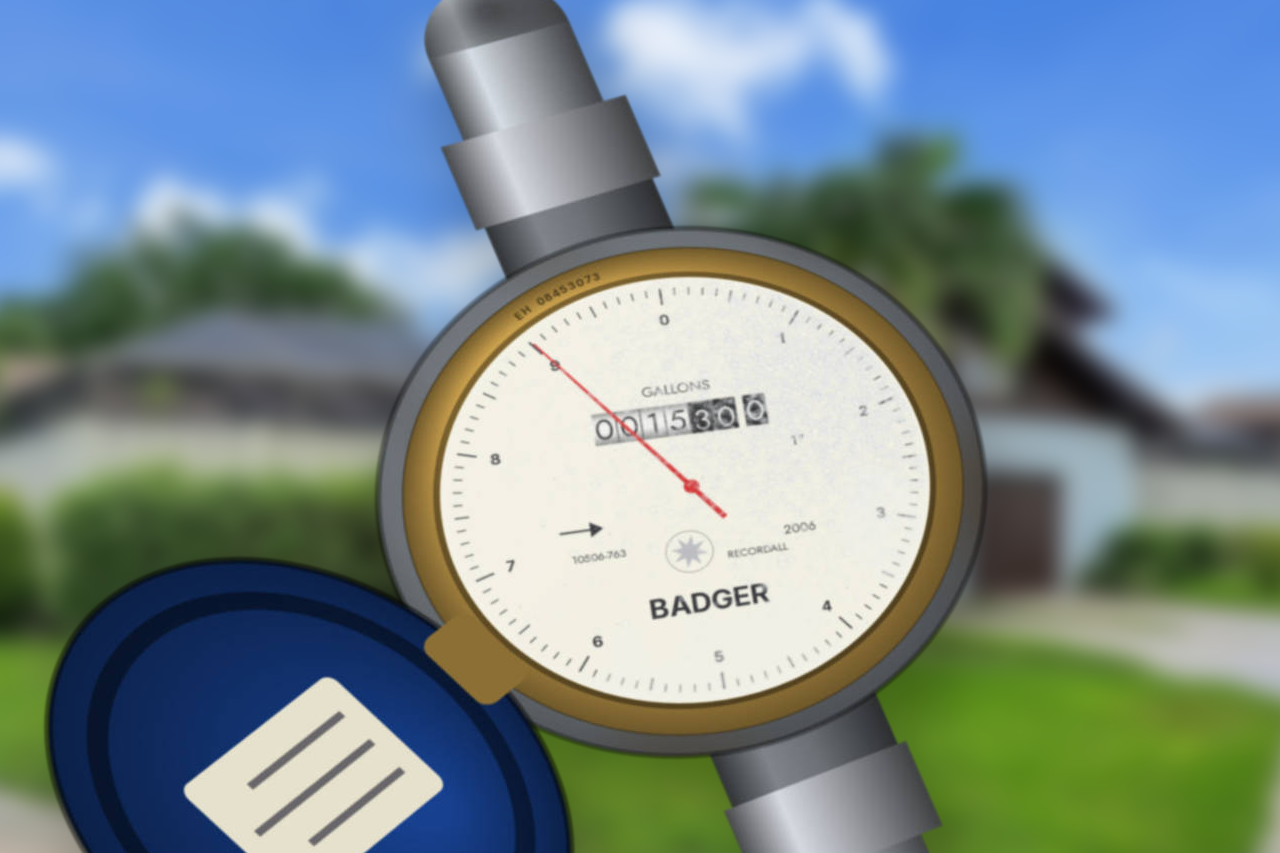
15299.0 gal
